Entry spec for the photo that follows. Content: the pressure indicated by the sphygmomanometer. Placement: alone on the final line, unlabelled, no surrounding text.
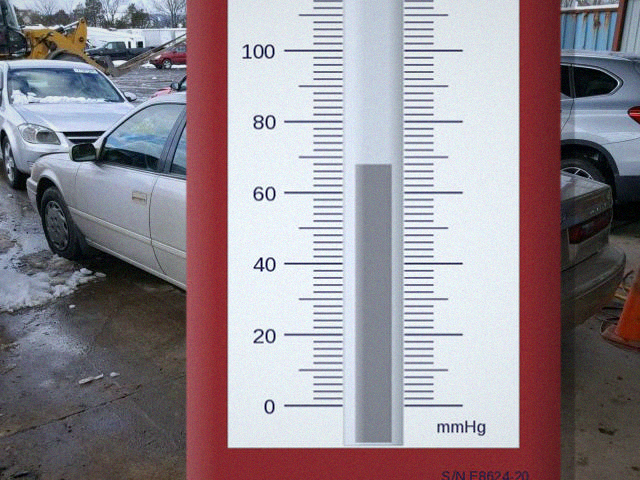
68 mmHg
